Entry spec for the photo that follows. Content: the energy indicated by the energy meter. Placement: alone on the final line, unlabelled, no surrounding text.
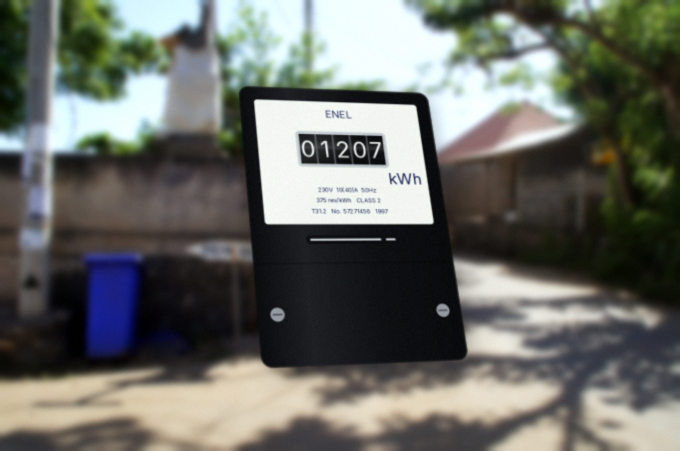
1207 kWh
